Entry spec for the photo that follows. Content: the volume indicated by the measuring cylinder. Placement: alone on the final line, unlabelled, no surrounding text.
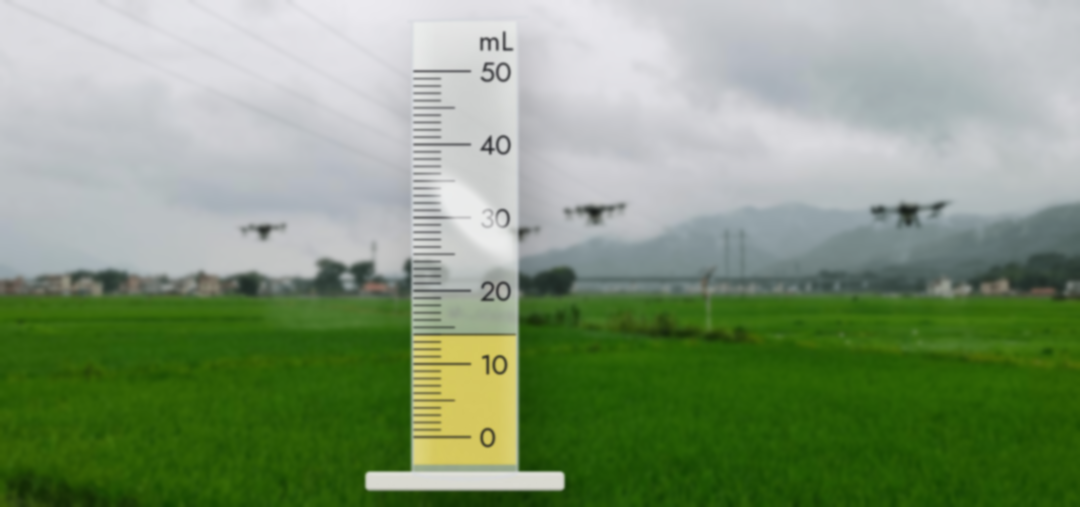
14 mL
